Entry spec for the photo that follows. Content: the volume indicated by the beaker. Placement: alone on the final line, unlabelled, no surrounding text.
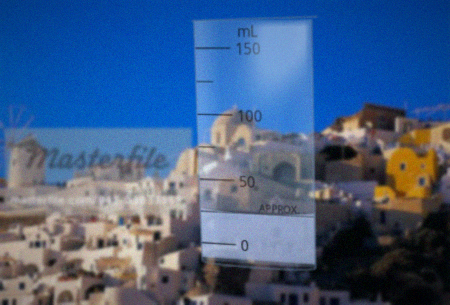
25 mL
